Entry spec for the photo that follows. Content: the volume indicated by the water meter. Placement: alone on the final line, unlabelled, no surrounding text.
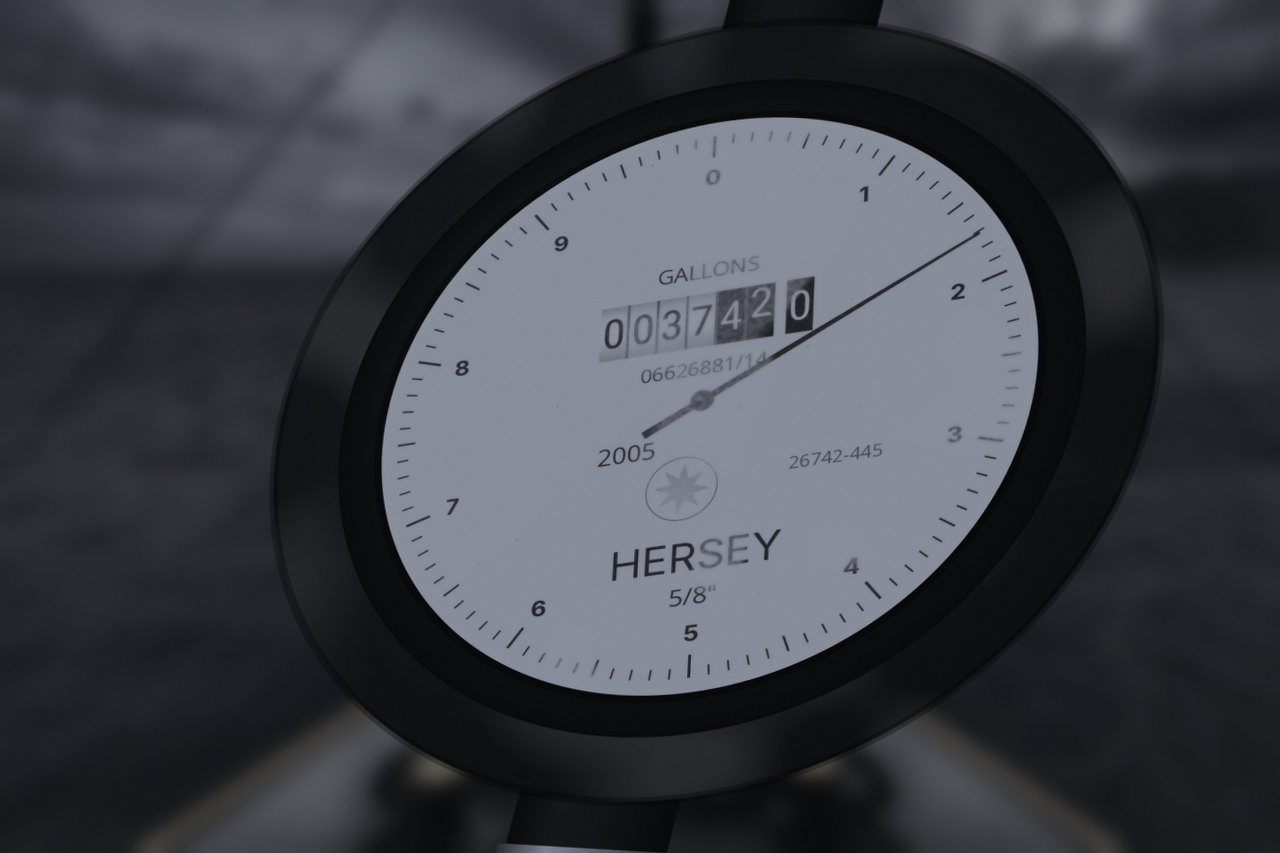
37421.7 gal
